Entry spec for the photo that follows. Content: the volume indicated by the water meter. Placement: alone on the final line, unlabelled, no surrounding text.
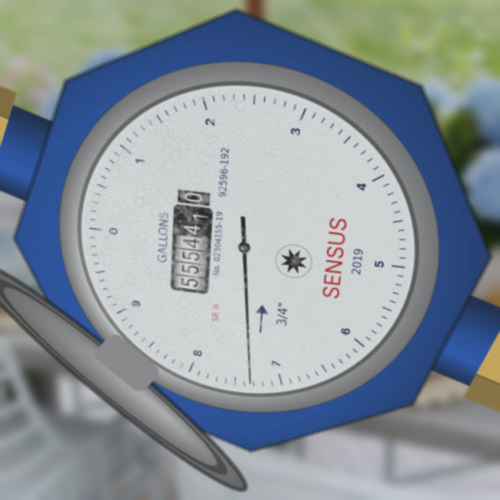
5554407.3 gal
